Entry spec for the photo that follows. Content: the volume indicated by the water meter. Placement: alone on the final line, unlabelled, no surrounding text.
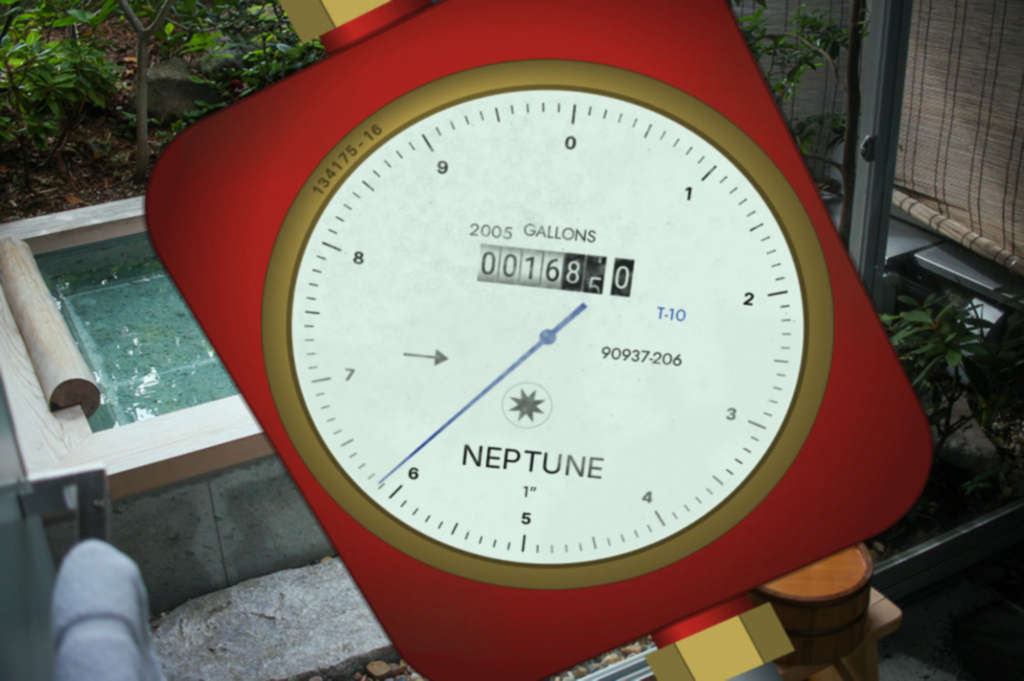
16846.1 gal
